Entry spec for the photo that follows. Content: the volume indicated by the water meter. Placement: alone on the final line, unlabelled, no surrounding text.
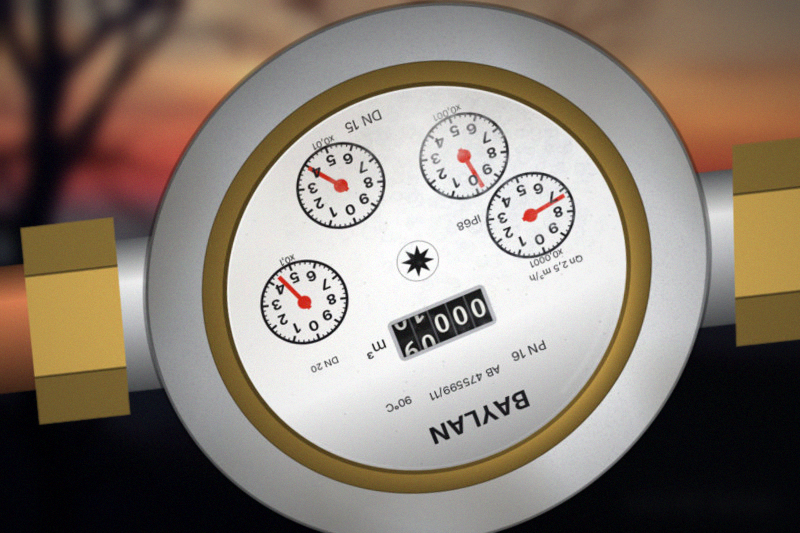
9.4397 m³
